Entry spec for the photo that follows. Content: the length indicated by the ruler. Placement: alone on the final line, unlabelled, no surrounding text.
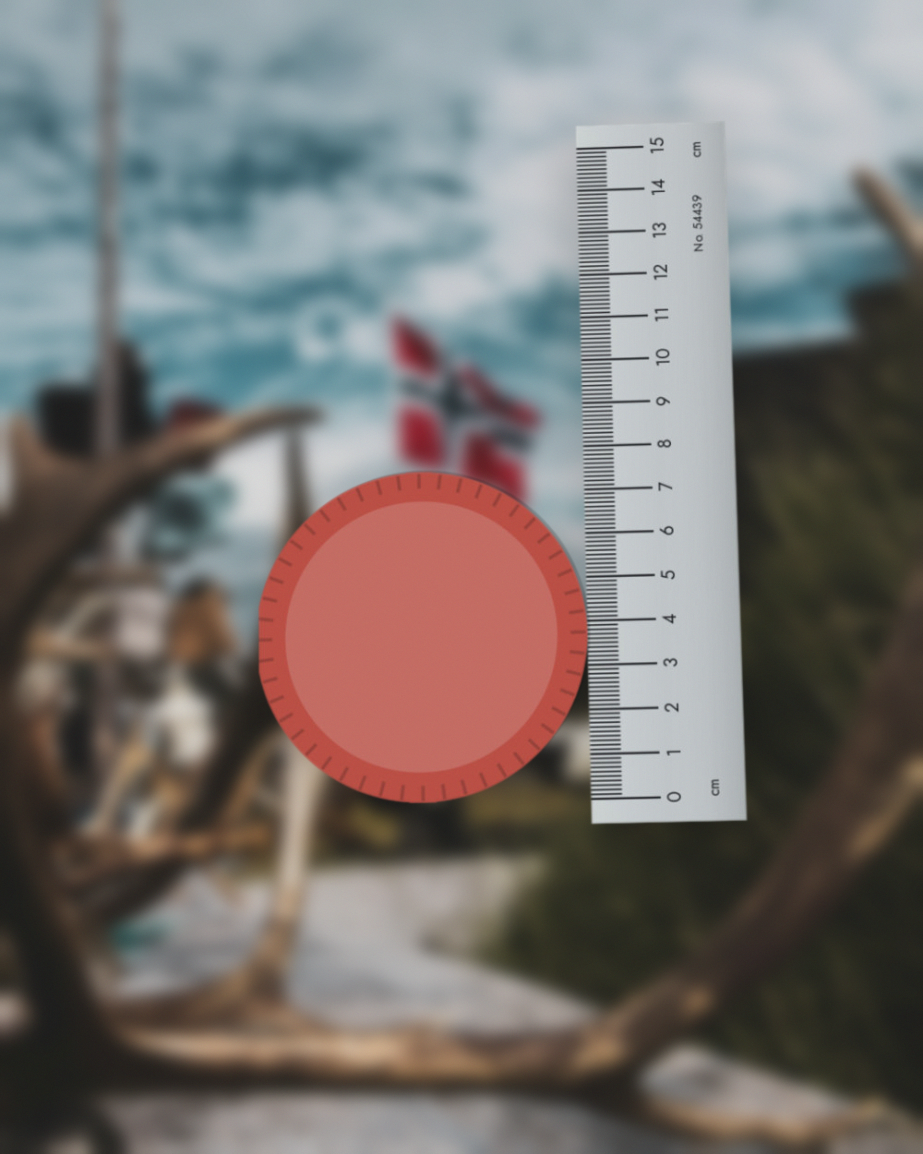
7.5 cm
